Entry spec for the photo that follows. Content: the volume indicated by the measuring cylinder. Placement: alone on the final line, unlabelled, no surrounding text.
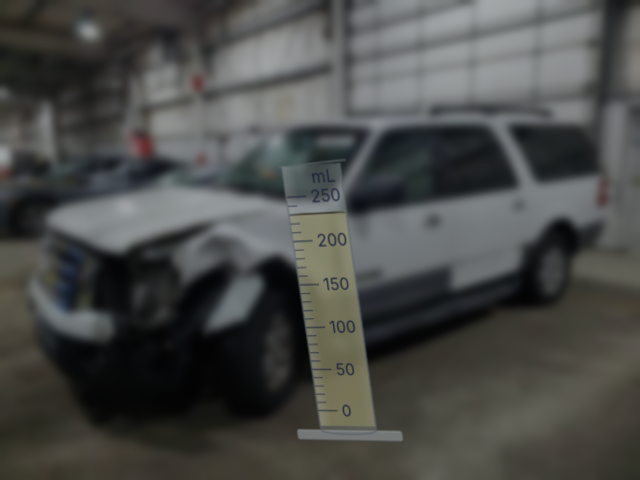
230 mL
